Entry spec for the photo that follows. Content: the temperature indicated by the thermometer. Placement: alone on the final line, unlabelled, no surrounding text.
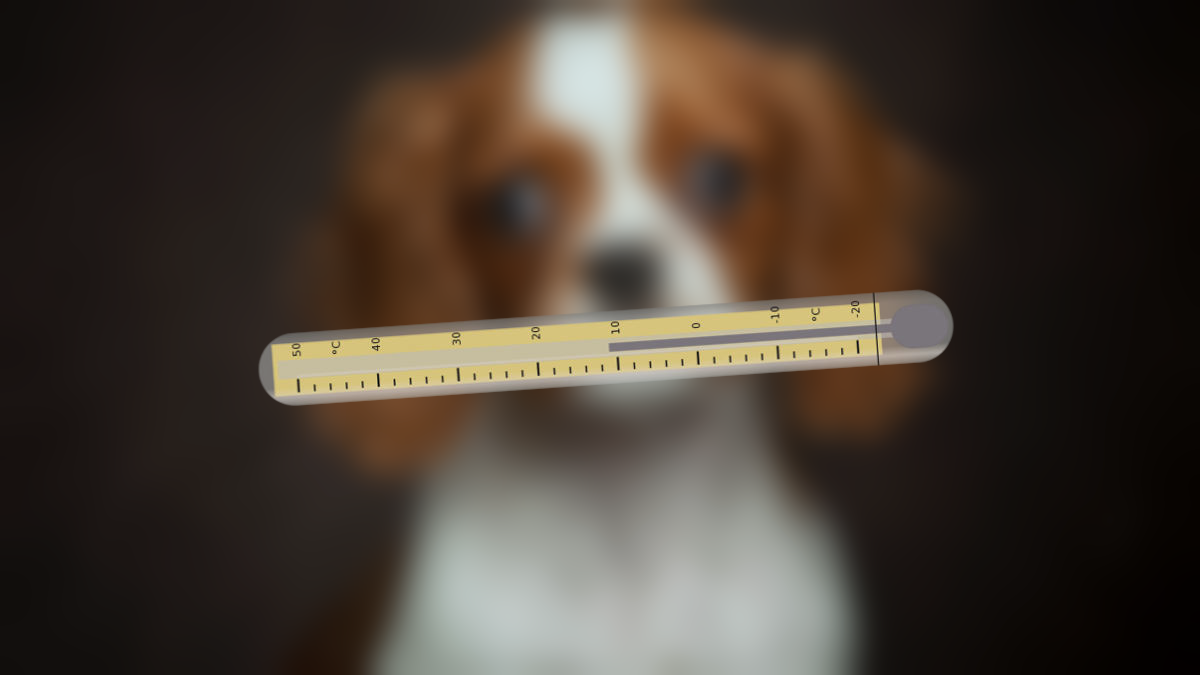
11 °C
